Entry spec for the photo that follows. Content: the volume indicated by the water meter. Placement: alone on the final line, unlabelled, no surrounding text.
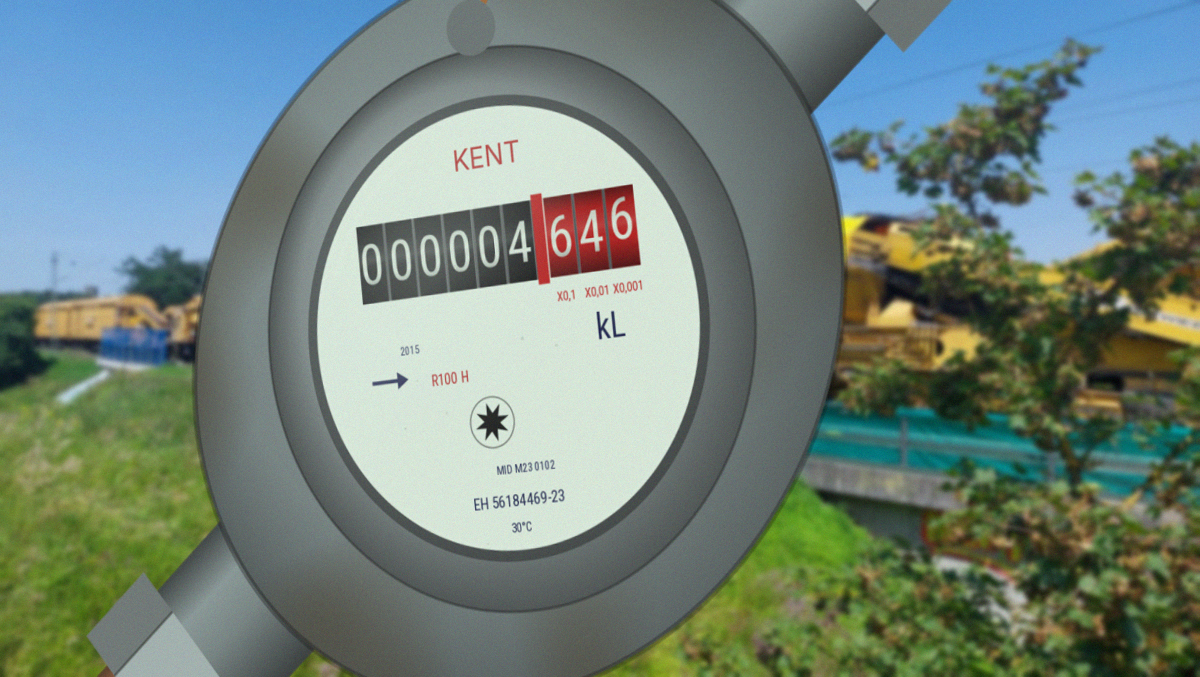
4.646 kL
